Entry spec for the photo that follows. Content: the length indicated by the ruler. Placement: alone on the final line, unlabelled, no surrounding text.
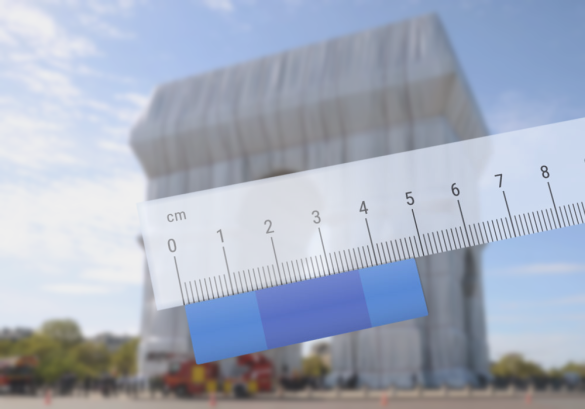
4.8 cm
